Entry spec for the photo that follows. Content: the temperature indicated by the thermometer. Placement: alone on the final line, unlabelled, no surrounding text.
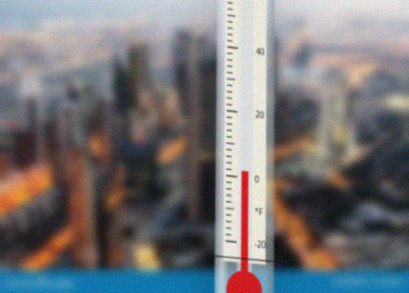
2 °F
